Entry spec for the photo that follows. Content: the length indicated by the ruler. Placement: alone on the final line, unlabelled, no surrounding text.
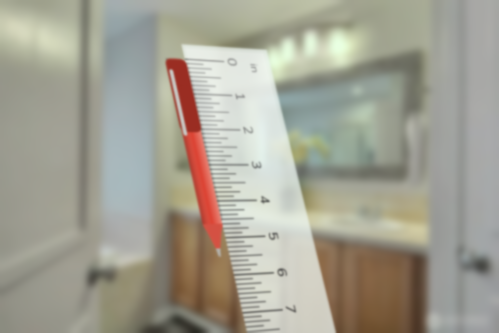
5.5 in
